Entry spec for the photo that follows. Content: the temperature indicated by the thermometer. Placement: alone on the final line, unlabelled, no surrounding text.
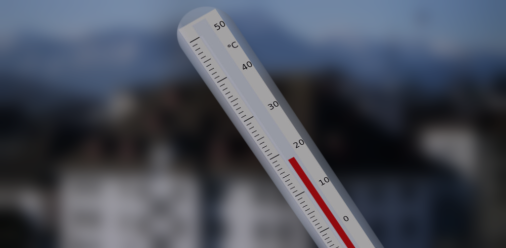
18 °C
